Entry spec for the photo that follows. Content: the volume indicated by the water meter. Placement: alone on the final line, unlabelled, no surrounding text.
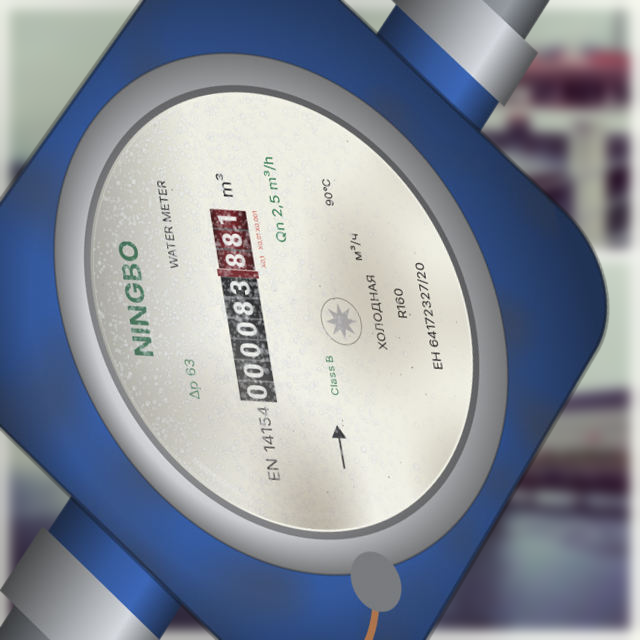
83.881 m³
